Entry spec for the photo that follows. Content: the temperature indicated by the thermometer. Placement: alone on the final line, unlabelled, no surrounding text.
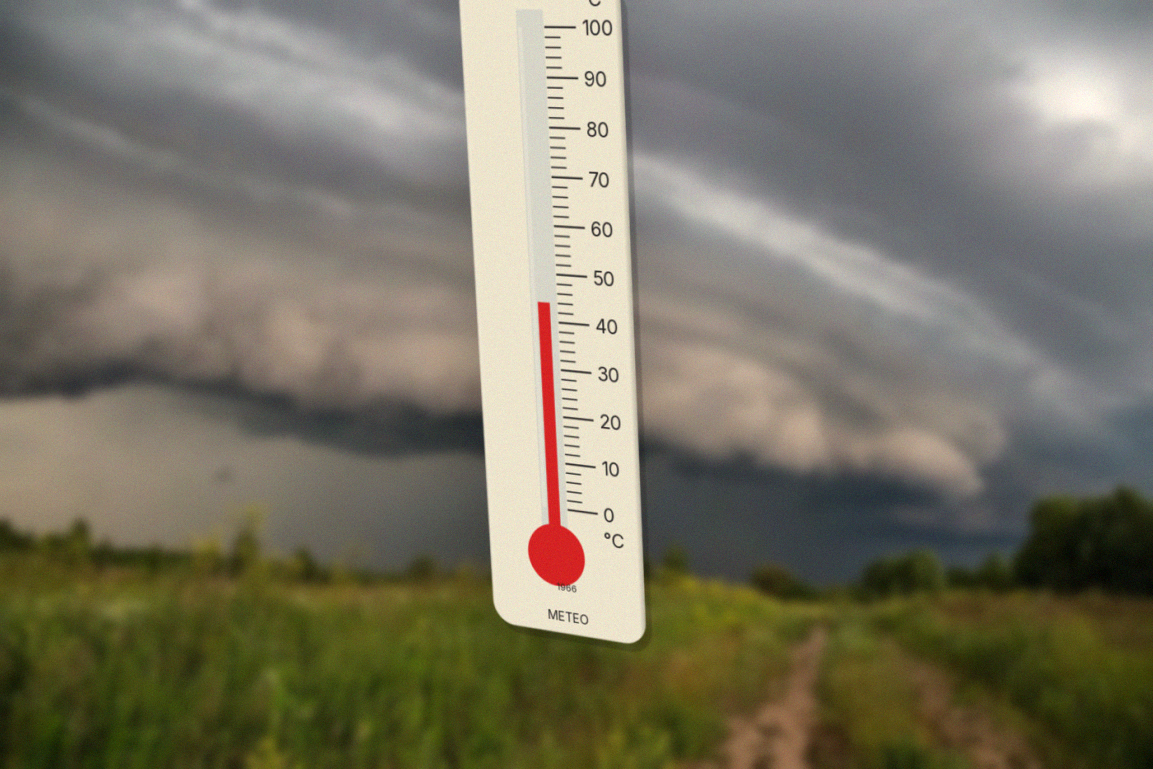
44 °C
